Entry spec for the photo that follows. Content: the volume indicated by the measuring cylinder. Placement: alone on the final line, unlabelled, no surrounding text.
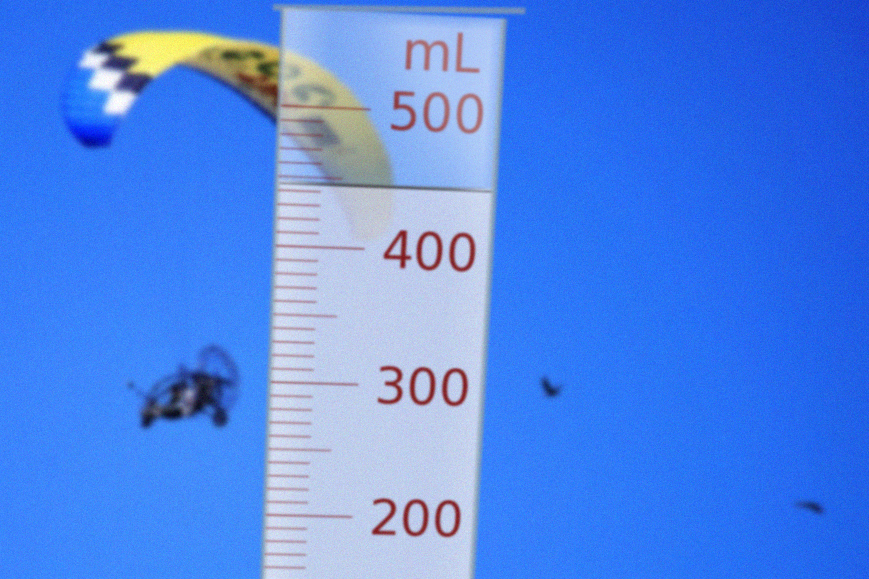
445 mL
